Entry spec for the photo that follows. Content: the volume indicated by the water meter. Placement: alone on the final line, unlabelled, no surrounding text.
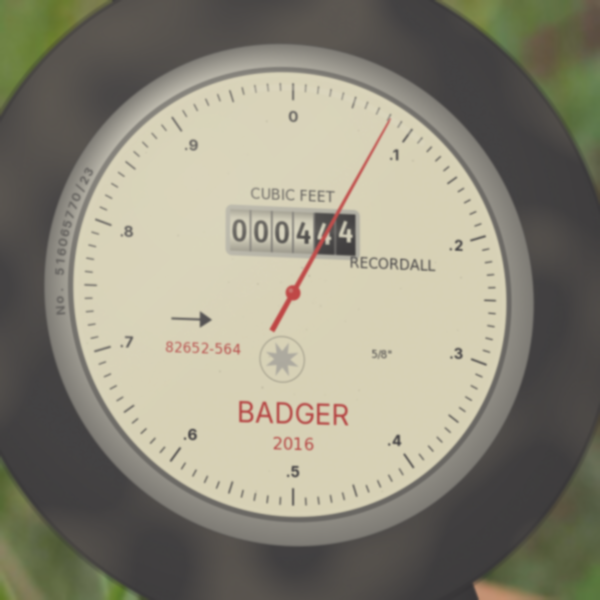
444.08 ft³
